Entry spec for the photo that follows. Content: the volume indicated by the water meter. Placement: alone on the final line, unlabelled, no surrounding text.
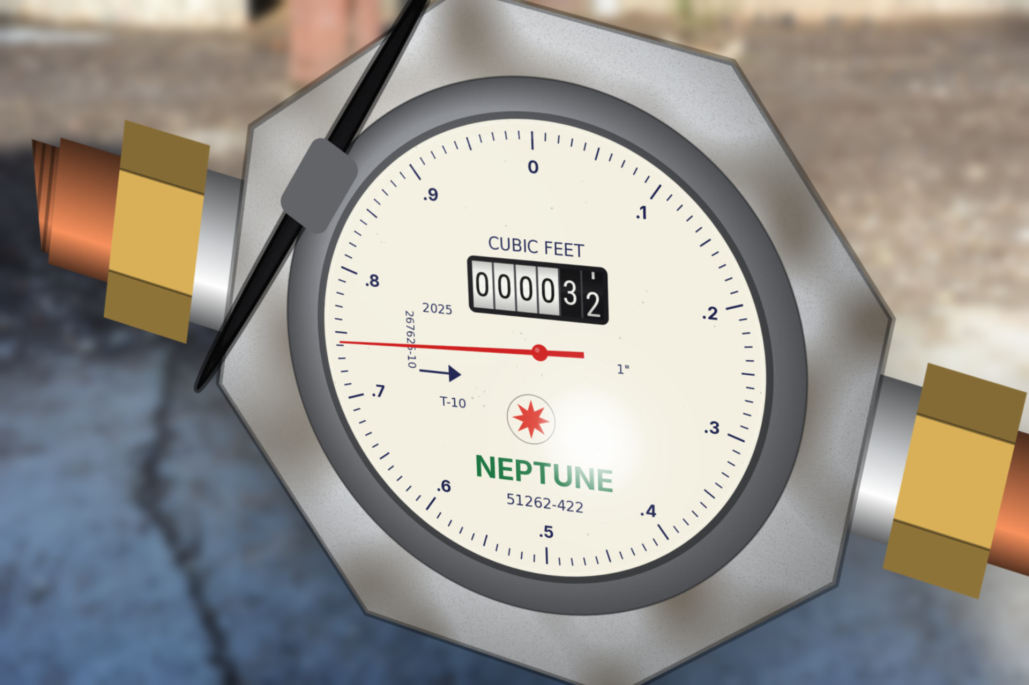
31.74 ft³
